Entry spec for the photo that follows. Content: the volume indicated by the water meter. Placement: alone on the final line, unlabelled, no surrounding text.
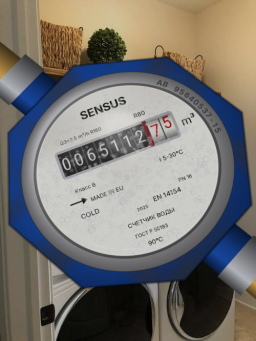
65112.75 m³
